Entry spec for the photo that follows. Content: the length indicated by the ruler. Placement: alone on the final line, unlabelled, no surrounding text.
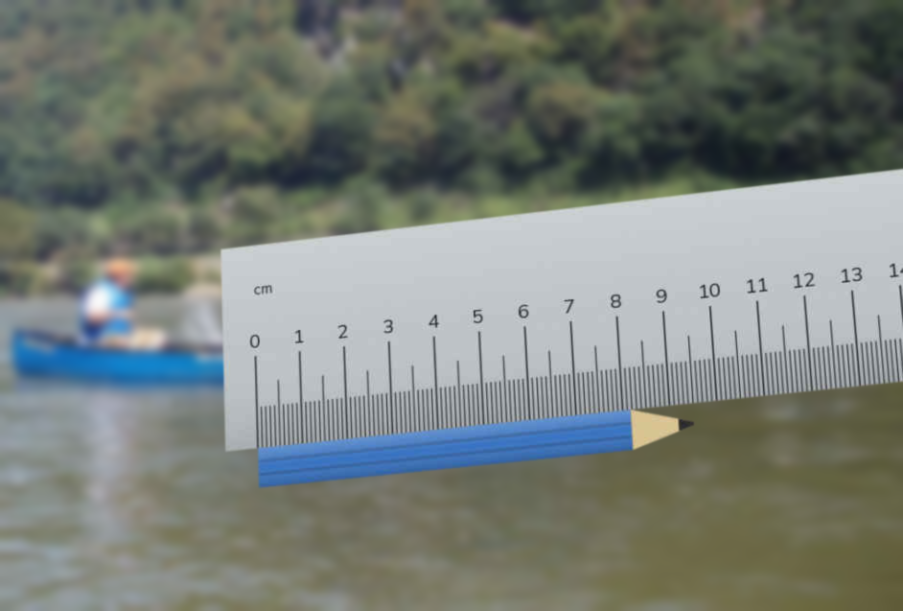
9.5 cm
